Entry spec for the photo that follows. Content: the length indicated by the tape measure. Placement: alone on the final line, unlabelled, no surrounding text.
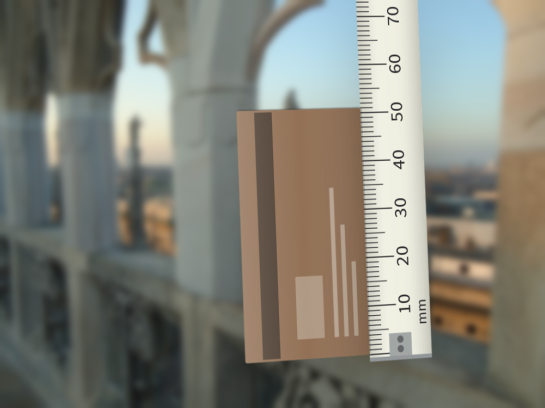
51 mm
